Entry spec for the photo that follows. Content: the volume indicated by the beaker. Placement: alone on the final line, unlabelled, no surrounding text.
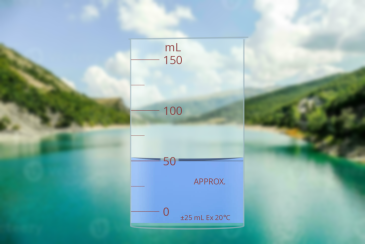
50 mL
